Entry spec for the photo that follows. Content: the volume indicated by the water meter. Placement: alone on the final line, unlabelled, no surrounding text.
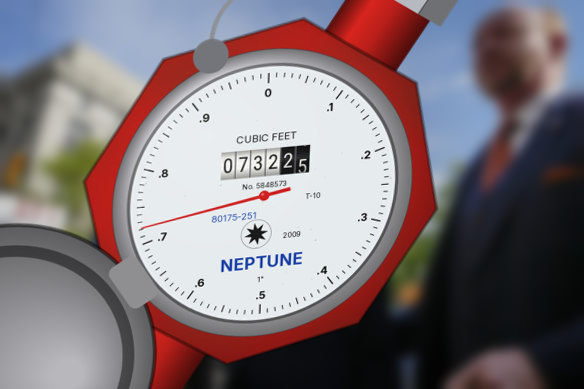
73224.72 ft³
